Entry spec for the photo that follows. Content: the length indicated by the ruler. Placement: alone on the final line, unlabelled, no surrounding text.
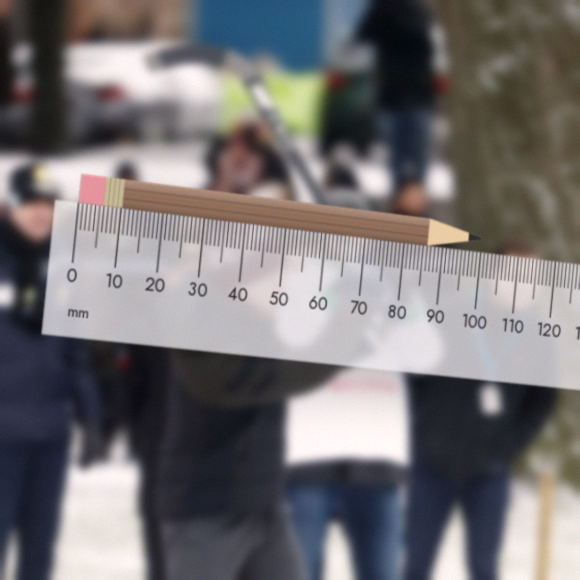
100 mm
